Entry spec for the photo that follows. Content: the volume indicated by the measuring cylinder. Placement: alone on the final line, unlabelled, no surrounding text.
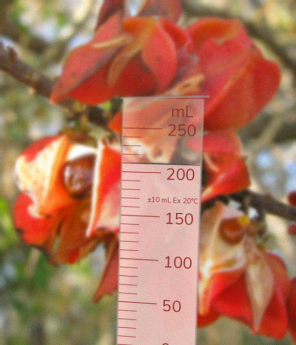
210 mL
